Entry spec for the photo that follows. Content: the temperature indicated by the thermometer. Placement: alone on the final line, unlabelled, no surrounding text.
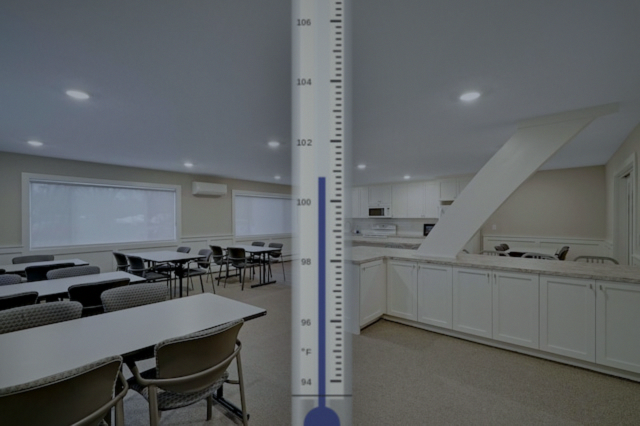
100.8 °F
